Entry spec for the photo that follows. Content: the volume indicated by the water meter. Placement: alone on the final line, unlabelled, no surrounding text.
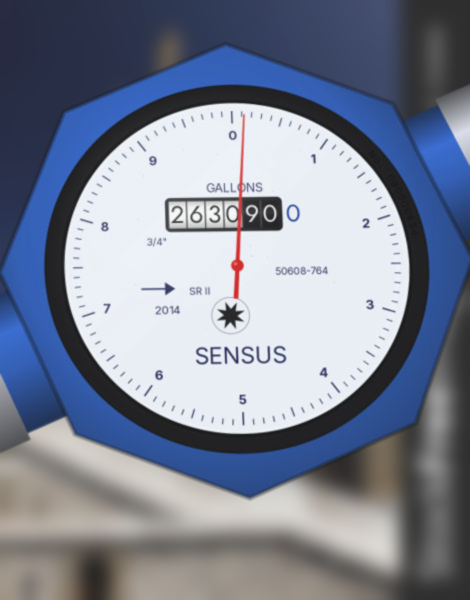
2630900.1 gal
